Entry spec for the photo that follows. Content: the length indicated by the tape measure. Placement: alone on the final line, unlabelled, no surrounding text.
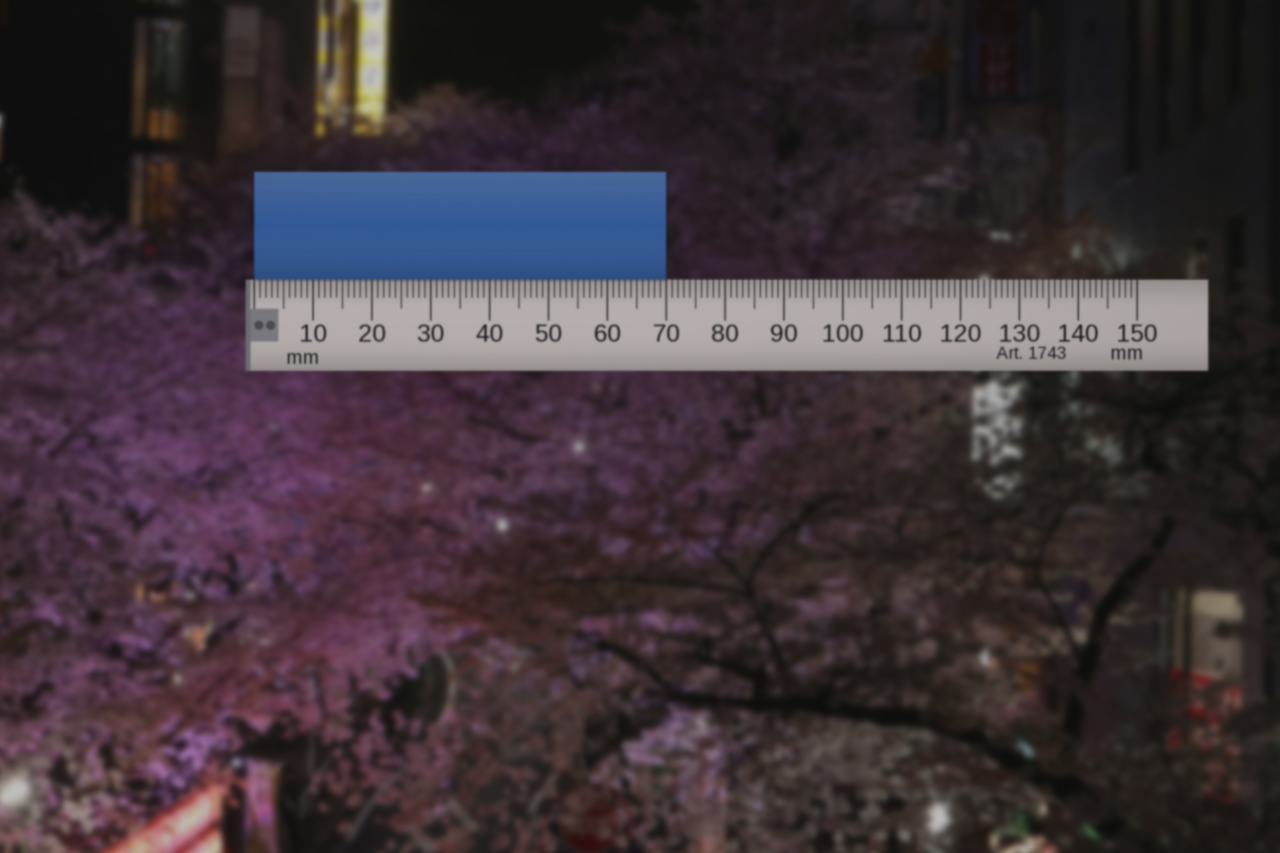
70 mm
